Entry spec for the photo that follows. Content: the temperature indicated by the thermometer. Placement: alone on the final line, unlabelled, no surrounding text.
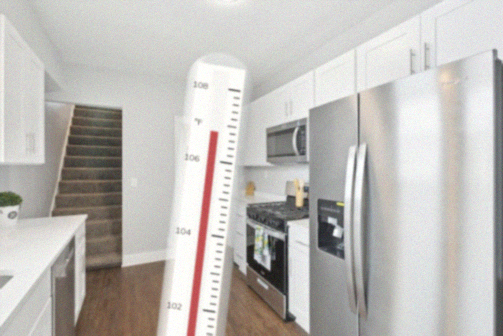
106.8 °F
